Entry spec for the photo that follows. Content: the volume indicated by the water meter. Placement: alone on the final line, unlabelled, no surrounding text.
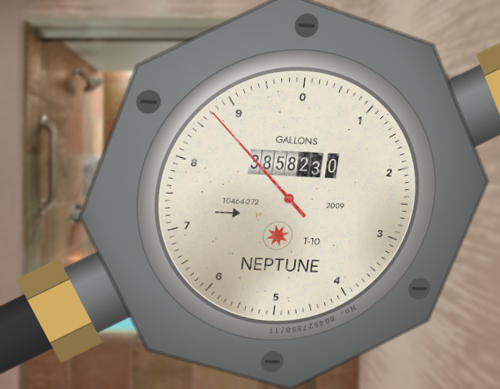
3858228.7 gal
